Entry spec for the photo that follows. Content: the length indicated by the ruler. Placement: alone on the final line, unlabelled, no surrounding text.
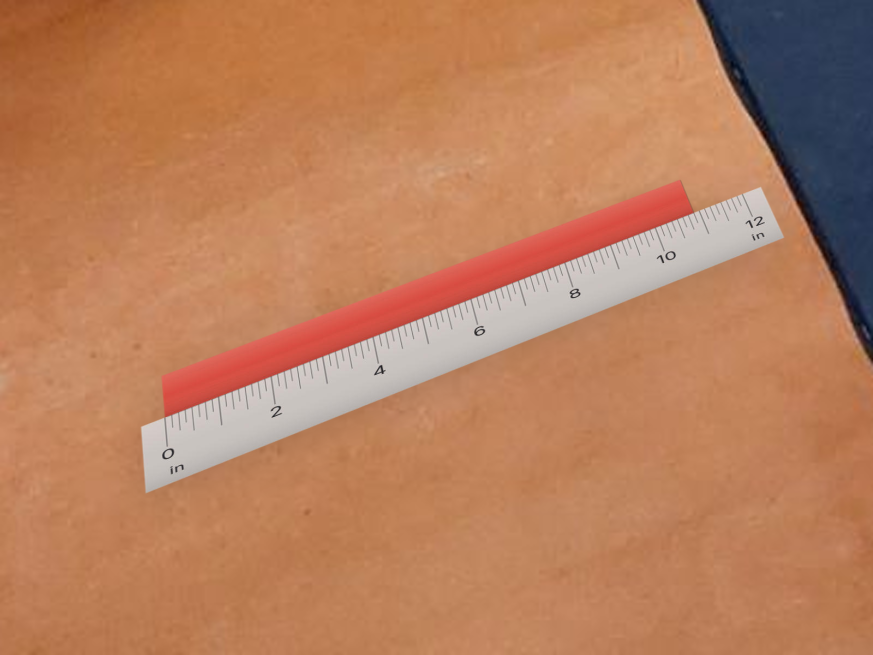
10.875 in
